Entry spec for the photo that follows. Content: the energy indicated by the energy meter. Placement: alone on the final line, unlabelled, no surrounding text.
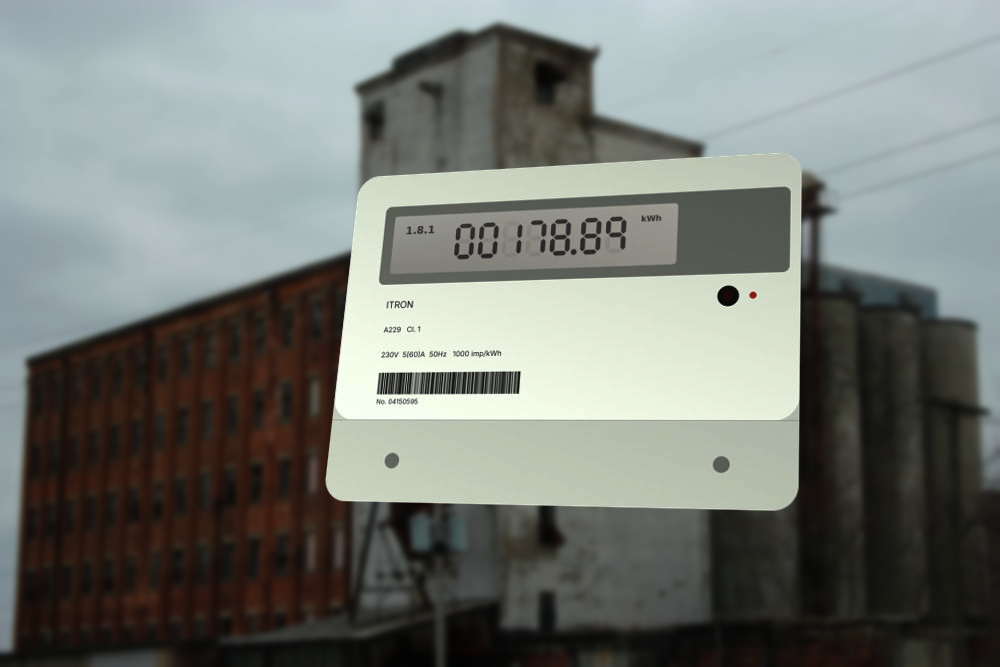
178.89 kWh
